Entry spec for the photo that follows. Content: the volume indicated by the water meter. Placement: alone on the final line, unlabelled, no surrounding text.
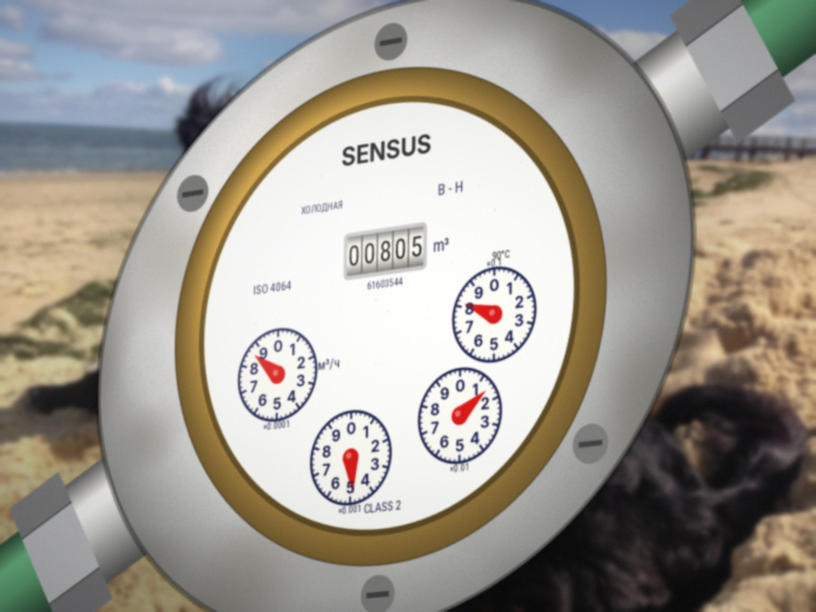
805.8148 m³
